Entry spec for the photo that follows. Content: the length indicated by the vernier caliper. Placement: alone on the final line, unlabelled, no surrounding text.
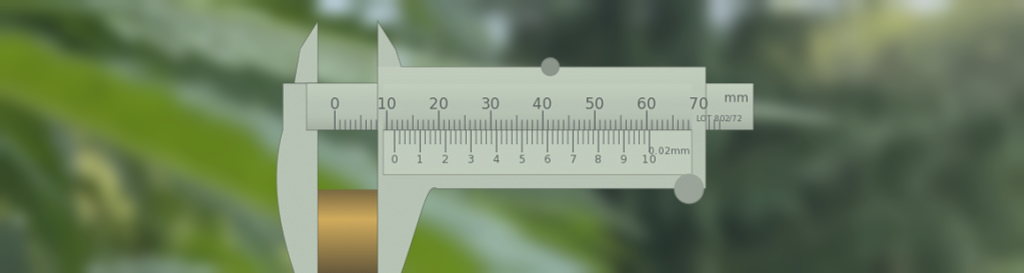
11.5 mm
